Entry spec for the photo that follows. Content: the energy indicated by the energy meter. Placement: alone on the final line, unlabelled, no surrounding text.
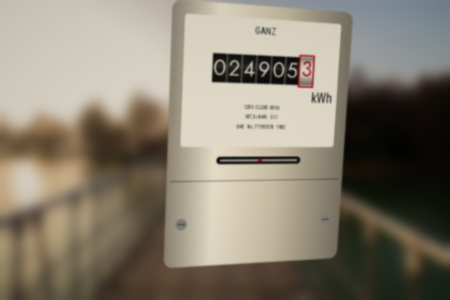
24905.3 kWh
